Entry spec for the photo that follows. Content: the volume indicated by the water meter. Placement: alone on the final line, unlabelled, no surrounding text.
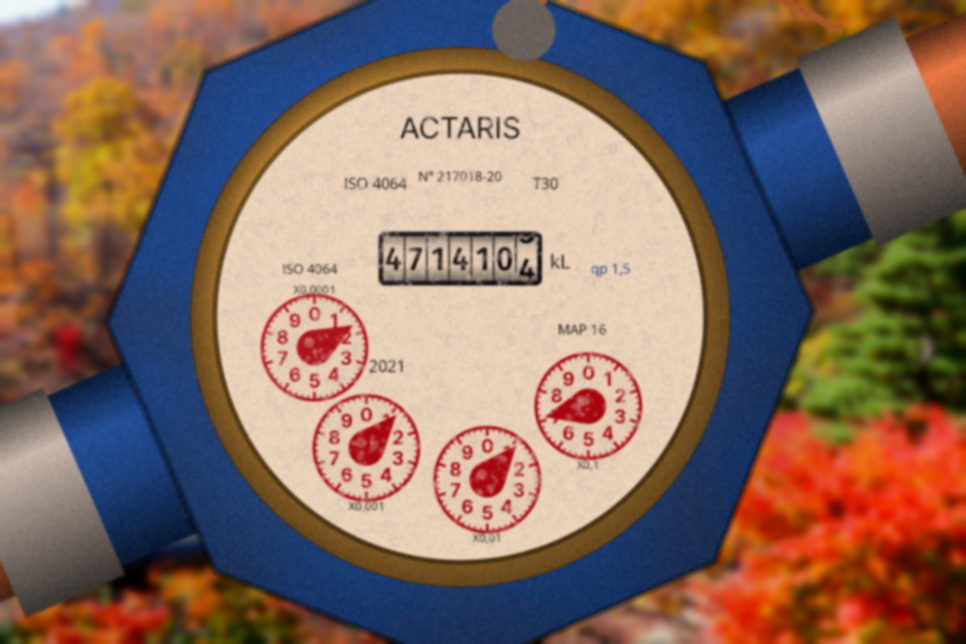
4714103.7111 kL
